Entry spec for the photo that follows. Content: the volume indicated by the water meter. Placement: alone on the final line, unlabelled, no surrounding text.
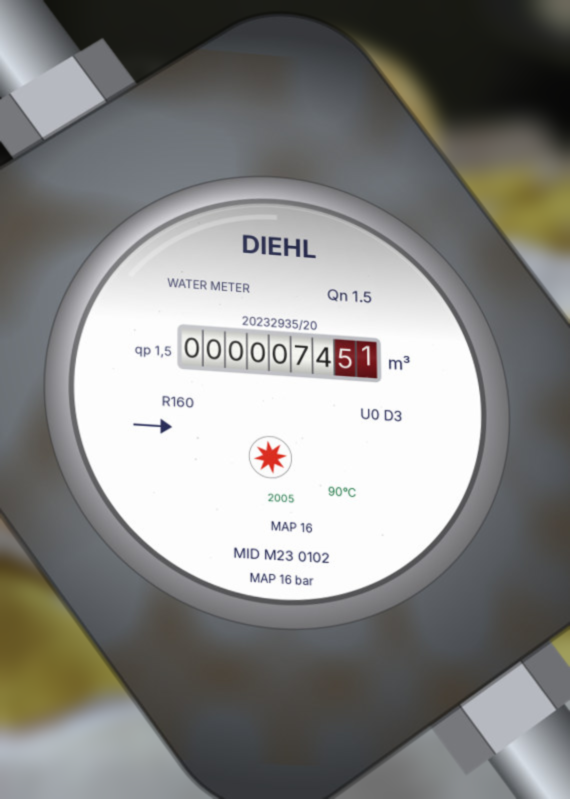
74.51 m³
